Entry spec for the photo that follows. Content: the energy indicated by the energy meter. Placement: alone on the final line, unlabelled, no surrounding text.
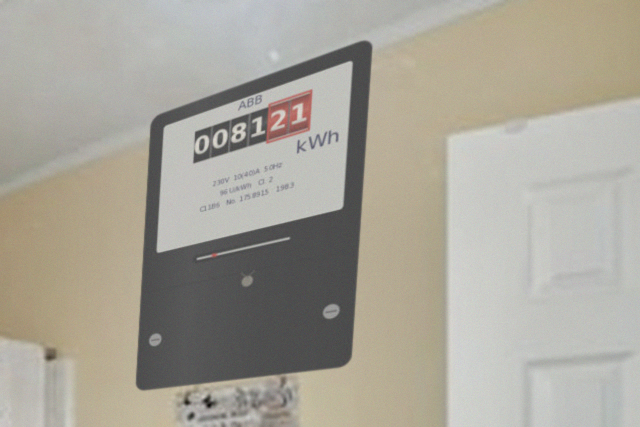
81.21 kWh
